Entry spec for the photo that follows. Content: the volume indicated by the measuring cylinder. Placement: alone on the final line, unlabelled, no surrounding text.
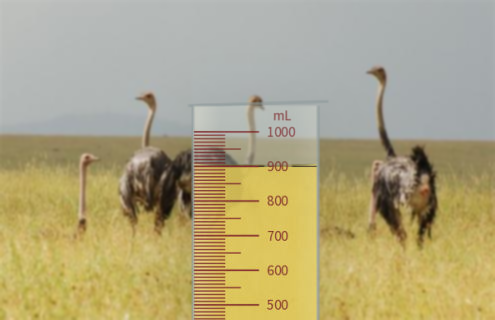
900 mL
